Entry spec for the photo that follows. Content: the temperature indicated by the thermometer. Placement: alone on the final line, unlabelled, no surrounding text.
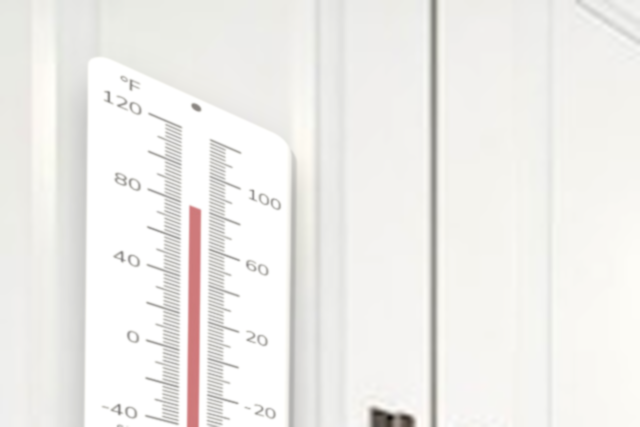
80 °F
